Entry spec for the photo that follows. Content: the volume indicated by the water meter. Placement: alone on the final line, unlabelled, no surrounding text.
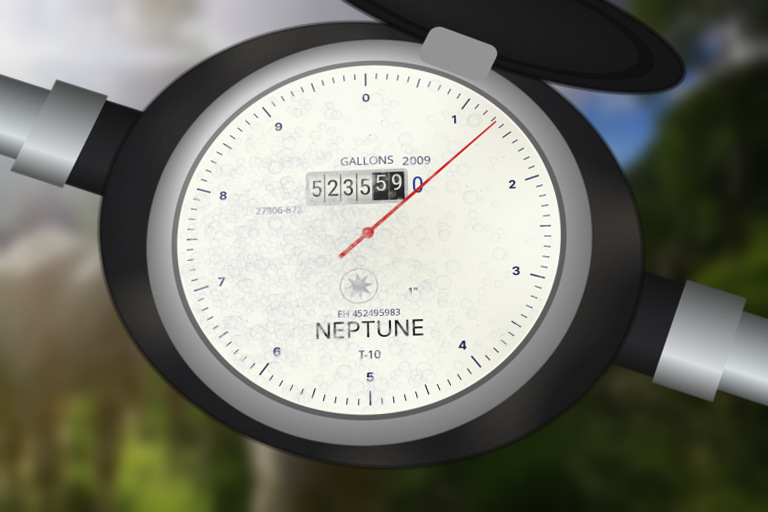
5235591.3 gal
